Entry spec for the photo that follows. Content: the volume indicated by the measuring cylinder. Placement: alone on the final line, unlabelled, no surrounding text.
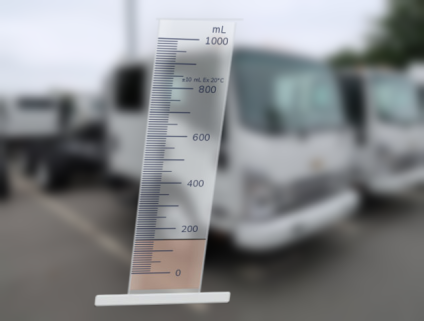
150 mL
